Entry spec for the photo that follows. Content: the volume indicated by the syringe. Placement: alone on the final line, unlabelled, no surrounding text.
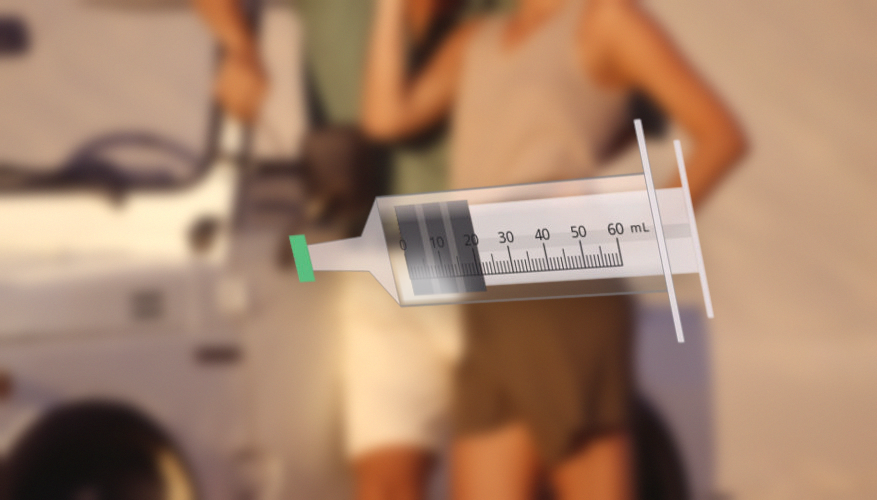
0 mL
